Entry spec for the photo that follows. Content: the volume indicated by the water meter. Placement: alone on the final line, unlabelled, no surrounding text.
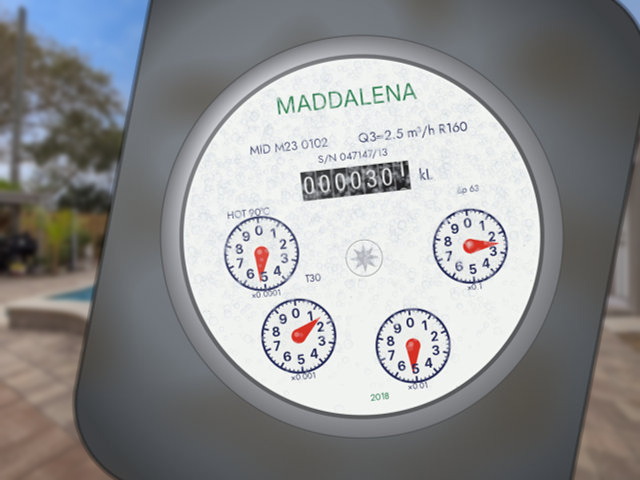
301.2515 kL
